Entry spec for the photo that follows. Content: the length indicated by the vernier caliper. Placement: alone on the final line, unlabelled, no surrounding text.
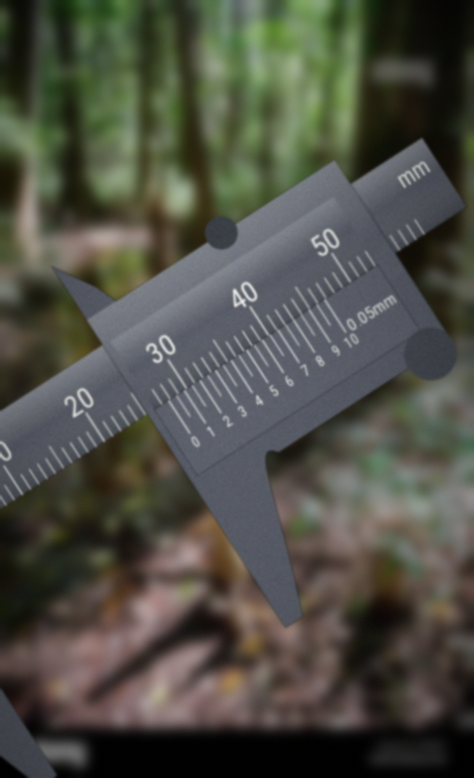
27.8 mm
